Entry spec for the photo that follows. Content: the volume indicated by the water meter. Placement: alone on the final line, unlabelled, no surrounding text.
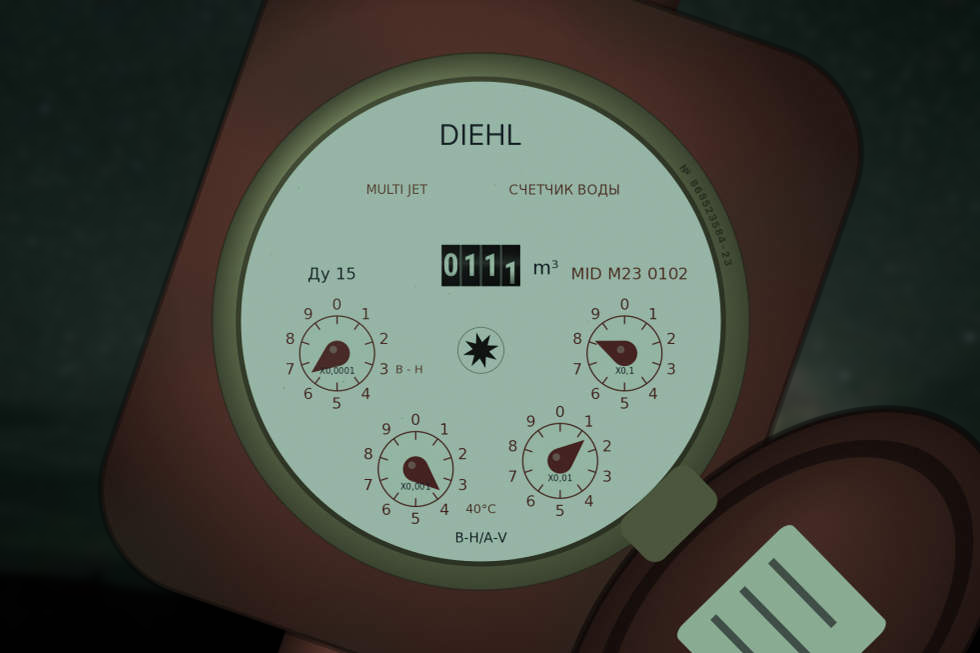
110.8136 m³
